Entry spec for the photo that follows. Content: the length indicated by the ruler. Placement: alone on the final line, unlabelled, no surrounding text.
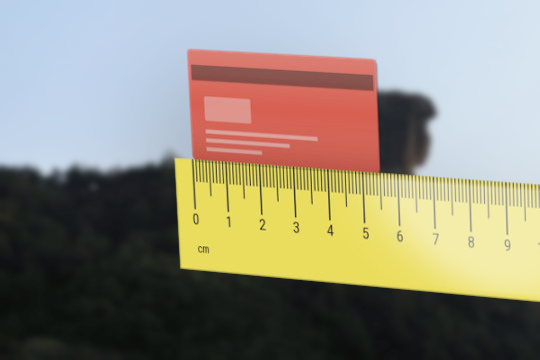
5.5 cm
